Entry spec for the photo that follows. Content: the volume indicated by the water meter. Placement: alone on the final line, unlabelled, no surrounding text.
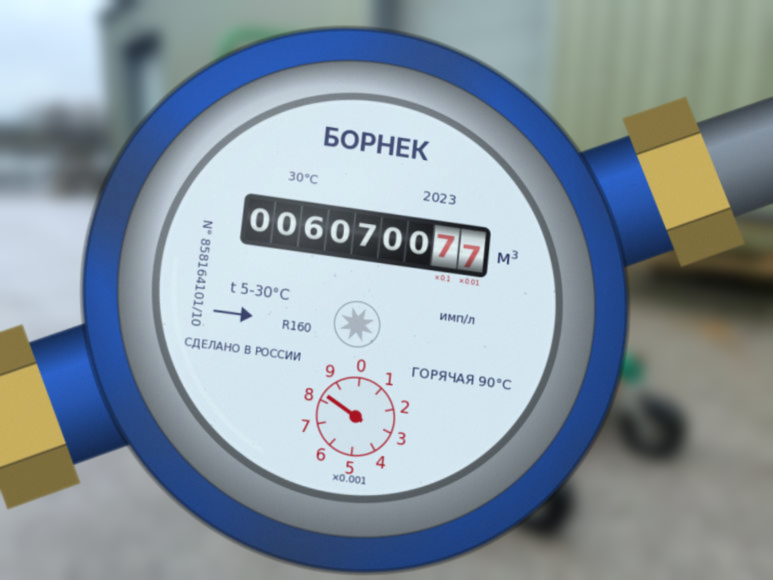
60700.768 m³
